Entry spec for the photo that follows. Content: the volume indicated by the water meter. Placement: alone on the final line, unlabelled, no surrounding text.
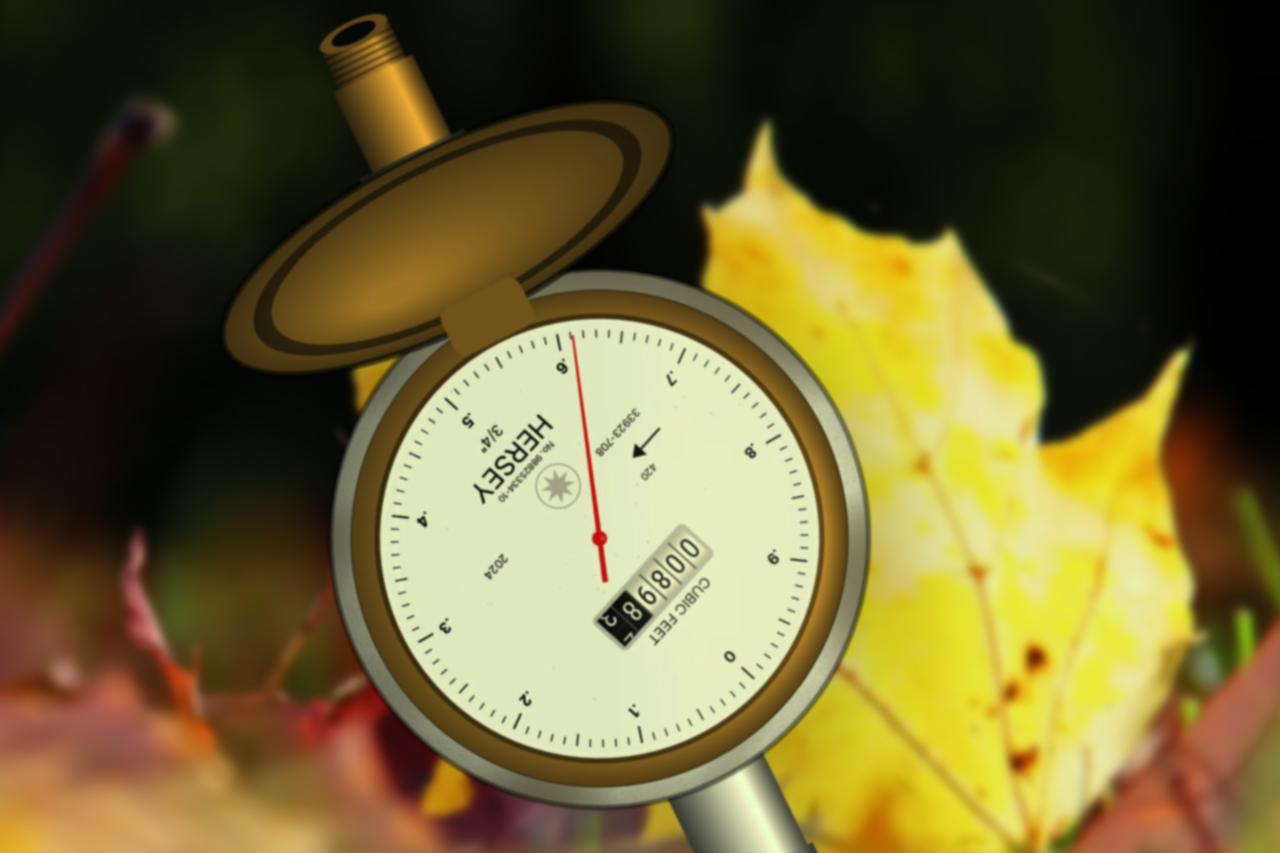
8982.61 ft³
